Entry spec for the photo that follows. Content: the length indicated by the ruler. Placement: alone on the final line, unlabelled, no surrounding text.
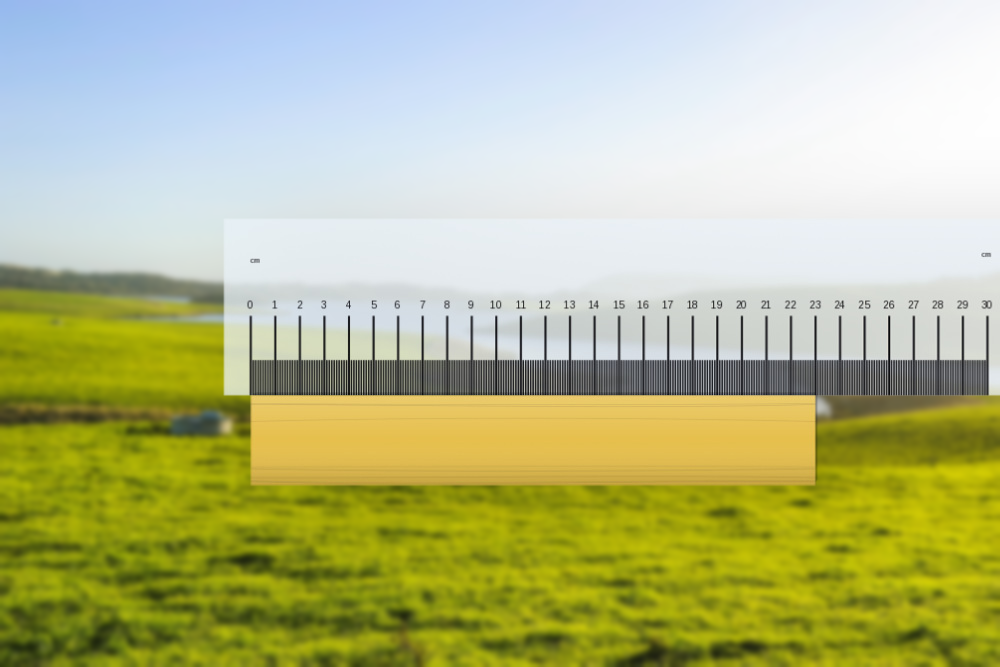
23 cm
